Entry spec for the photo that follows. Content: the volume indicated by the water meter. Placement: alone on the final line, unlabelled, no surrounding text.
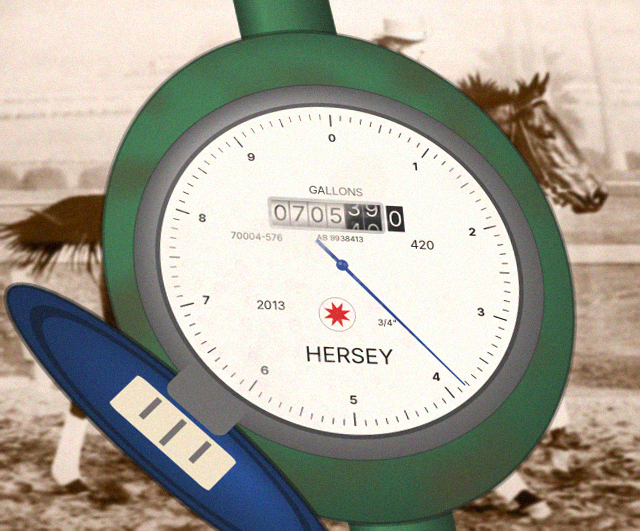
705393.8 gal
